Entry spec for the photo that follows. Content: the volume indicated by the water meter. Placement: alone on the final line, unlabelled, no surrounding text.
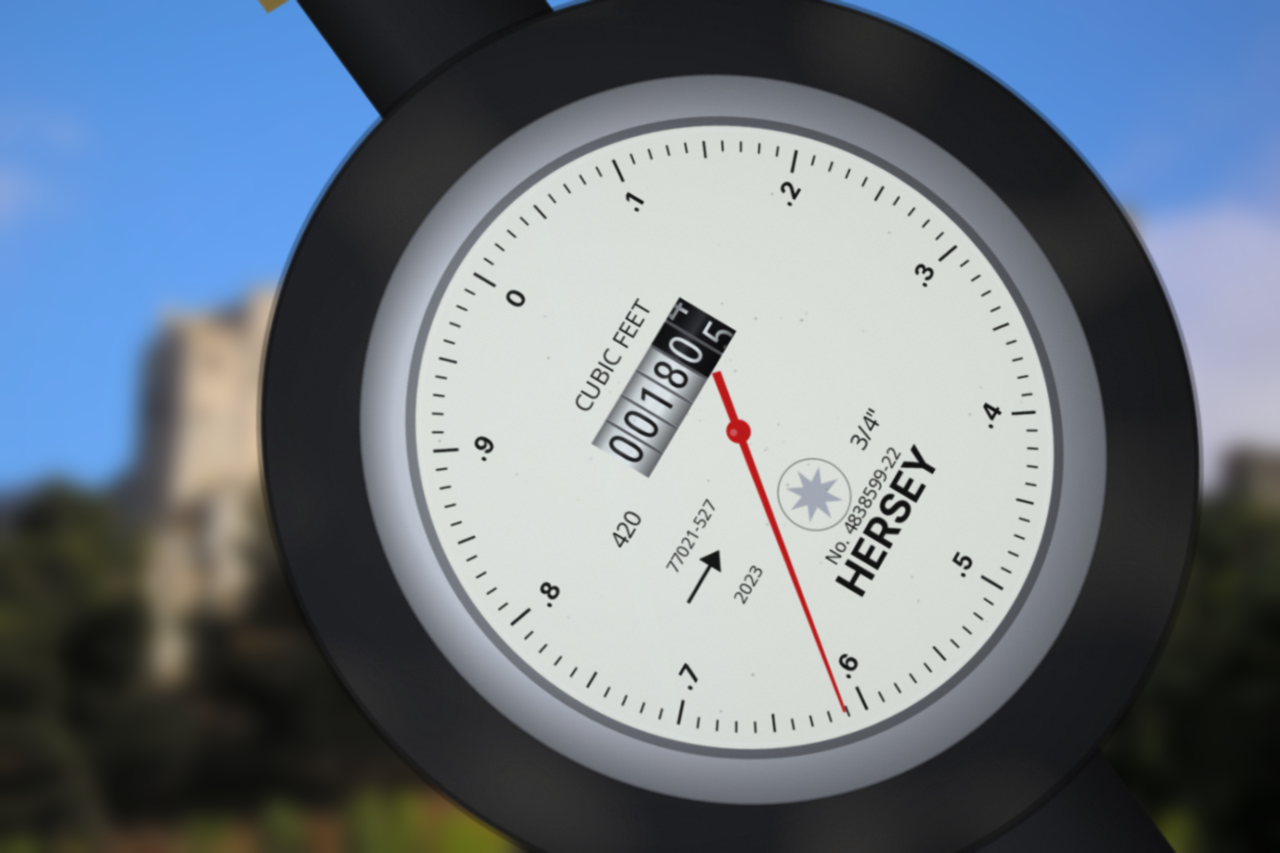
1804.61 ft³
